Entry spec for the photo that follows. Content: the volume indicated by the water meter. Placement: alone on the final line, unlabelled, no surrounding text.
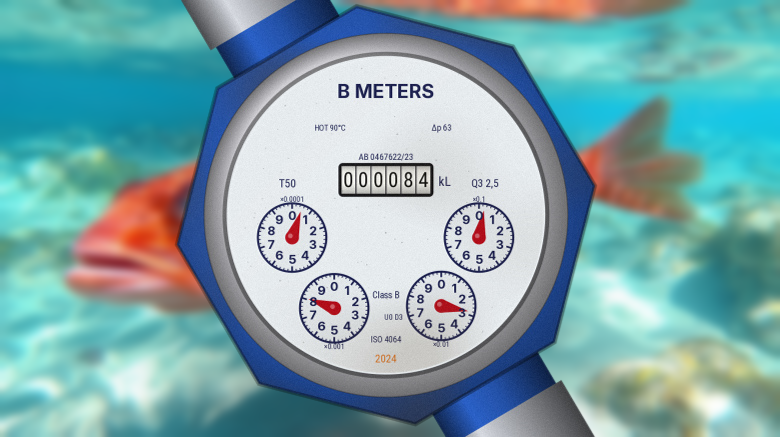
84.0280 kL
